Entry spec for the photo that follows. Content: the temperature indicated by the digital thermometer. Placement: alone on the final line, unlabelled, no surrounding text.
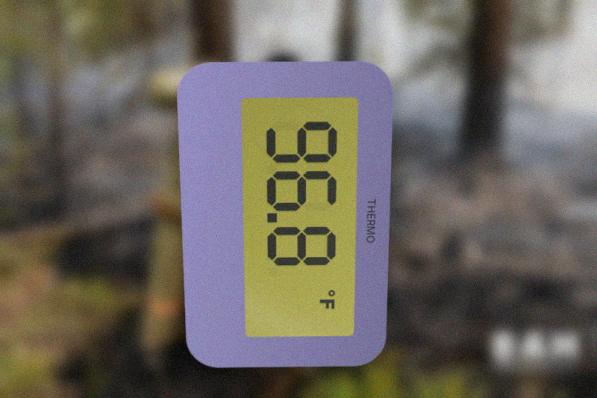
96.8 °F
